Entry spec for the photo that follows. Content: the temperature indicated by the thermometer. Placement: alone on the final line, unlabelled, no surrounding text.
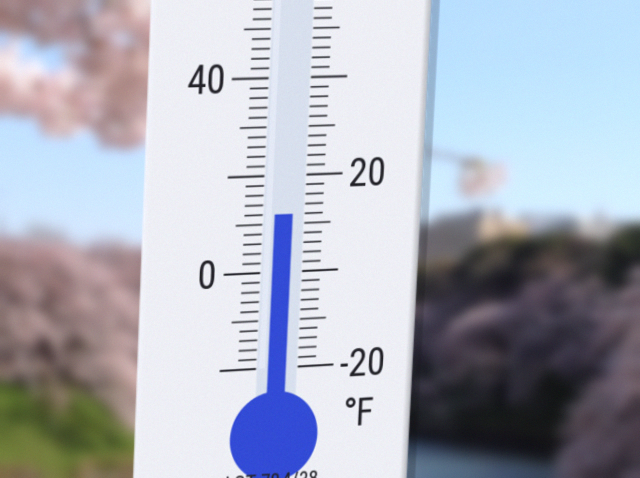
12 °F
